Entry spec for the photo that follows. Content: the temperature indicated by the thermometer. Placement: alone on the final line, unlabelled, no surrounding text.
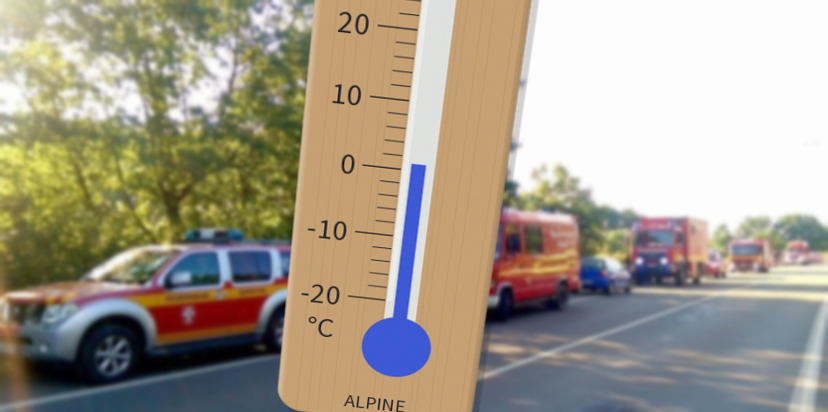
1 °C
